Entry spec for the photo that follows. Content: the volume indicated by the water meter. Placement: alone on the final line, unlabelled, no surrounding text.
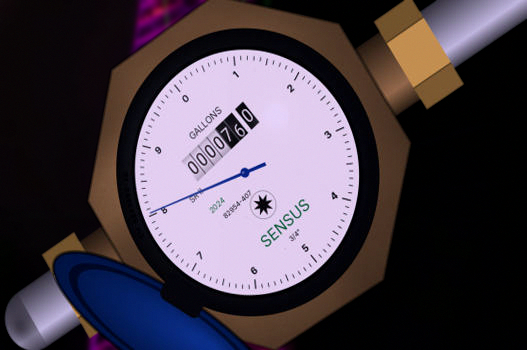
758.0 gal
